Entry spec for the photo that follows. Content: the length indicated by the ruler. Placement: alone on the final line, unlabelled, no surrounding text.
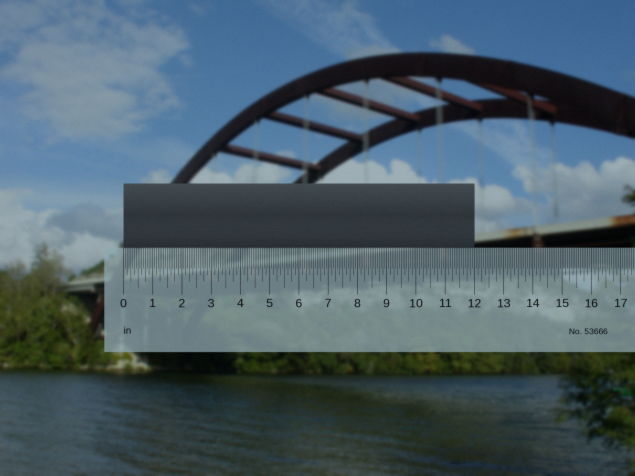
12 in
